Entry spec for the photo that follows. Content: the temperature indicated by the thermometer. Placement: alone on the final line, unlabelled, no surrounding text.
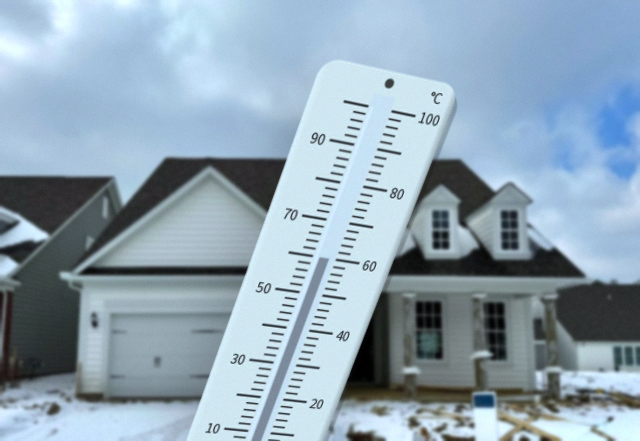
60 °C
